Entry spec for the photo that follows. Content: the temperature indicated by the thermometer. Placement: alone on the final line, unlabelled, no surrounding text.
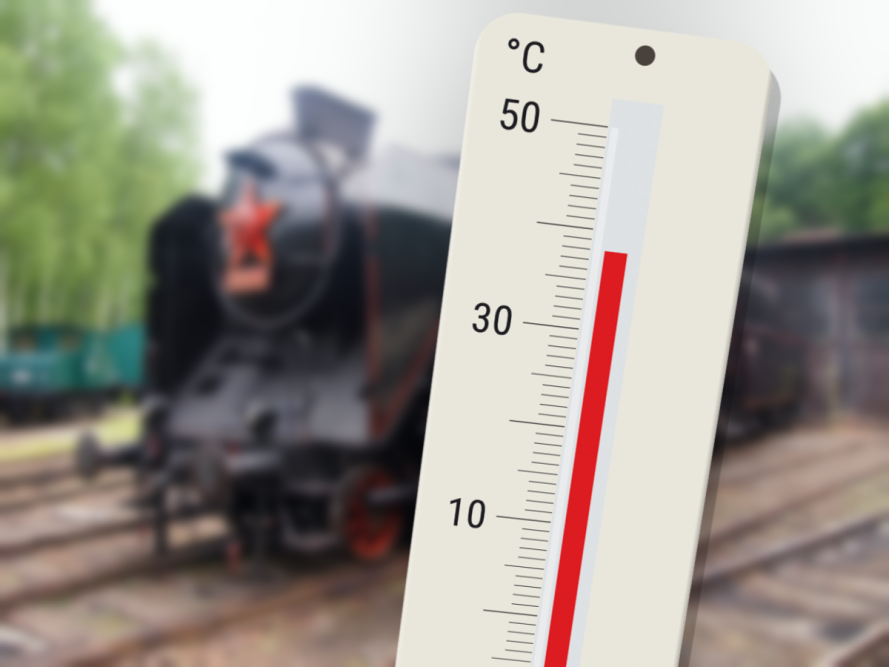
38 °C
